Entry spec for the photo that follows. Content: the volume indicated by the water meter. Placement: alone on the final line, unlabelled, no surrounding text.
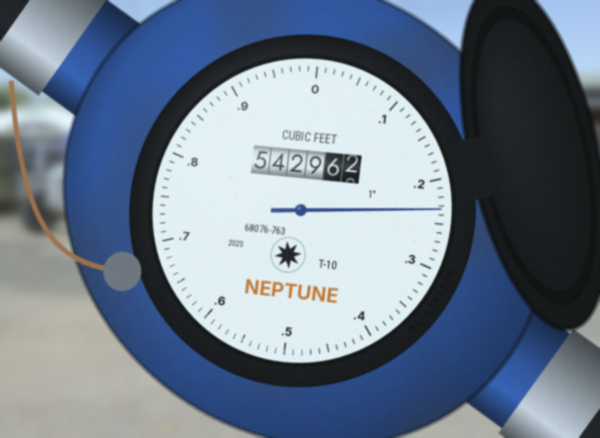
542962.23 ft³
